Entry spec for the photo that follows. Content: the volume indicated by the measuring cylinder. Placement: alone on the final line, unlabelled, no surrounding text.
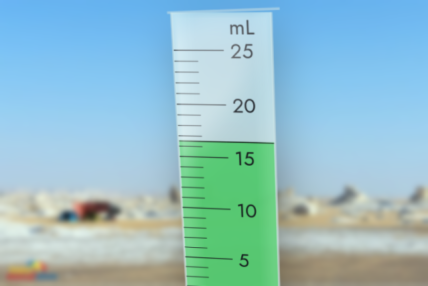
16.5 mL
